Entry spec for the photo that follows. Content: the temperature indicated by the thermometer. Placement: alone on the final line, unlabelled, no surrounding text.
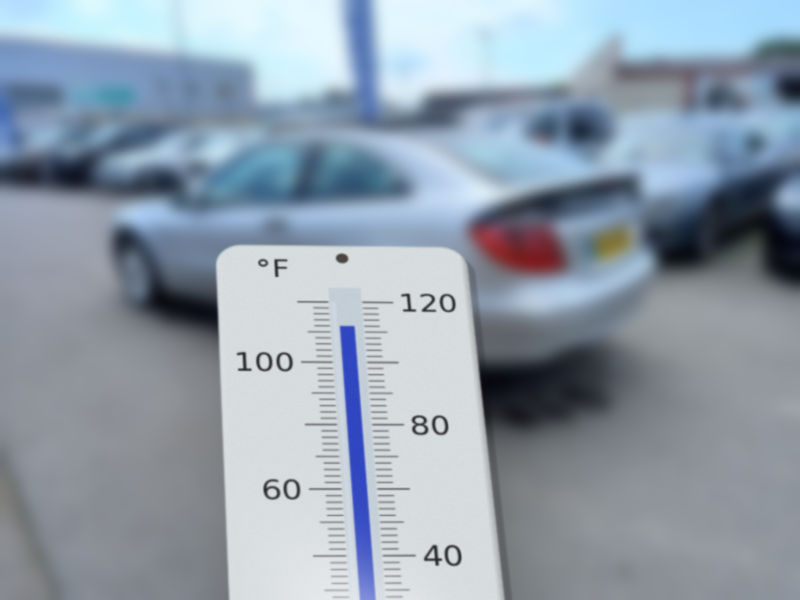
112 °F
